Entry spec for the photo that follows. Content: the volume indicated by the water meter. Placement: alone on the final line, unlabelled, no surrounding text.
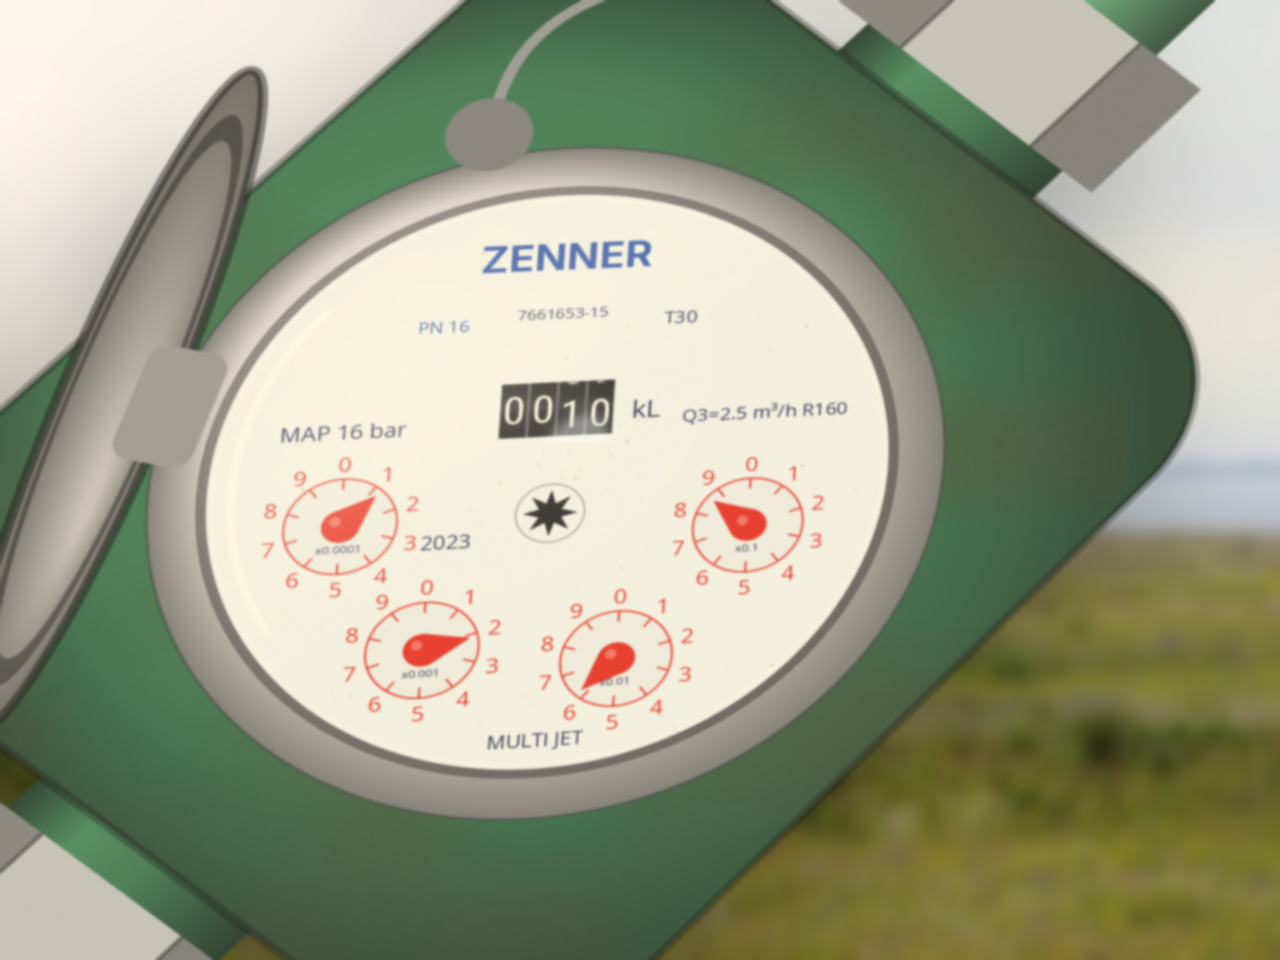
9.8621 kL
